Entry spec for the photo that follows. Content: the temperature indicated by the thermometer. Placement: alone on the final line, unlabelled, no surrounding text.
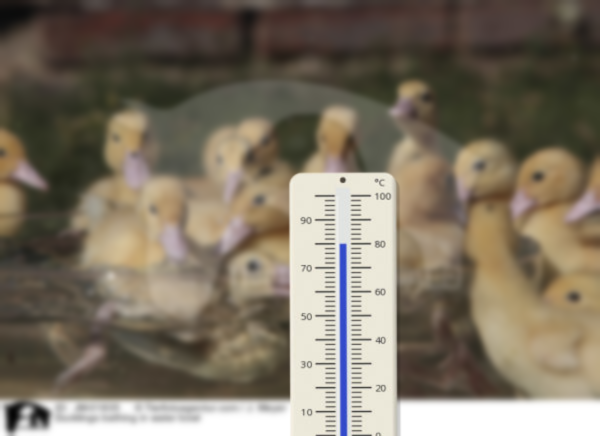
80 °C
